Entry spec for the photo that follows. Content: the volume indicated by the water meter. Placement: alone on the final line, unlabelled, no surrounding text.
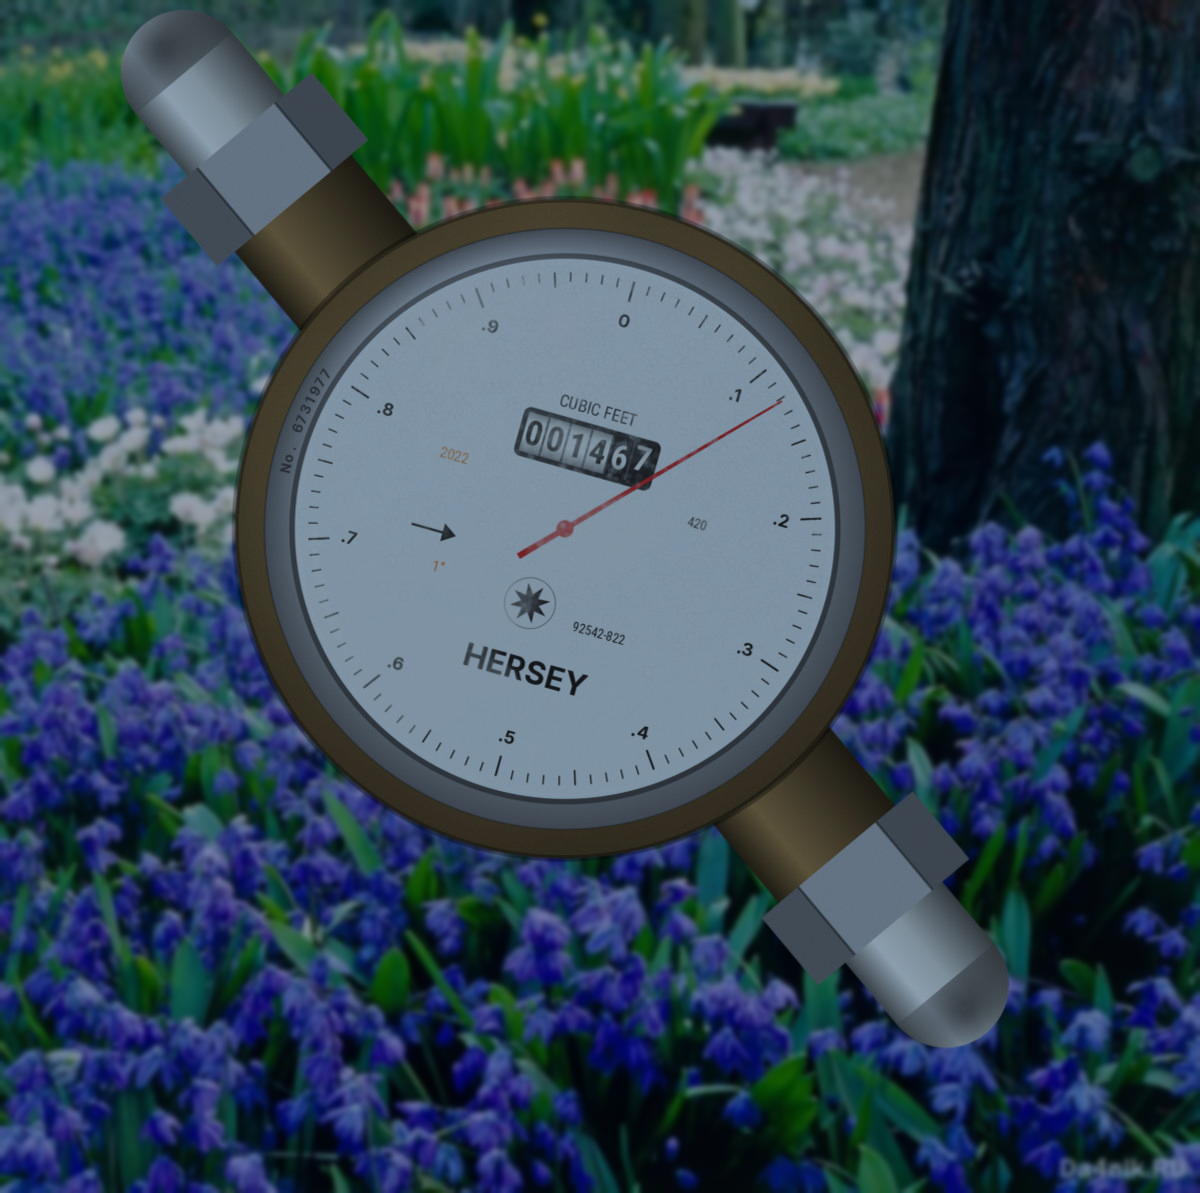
1467.12 ft³
